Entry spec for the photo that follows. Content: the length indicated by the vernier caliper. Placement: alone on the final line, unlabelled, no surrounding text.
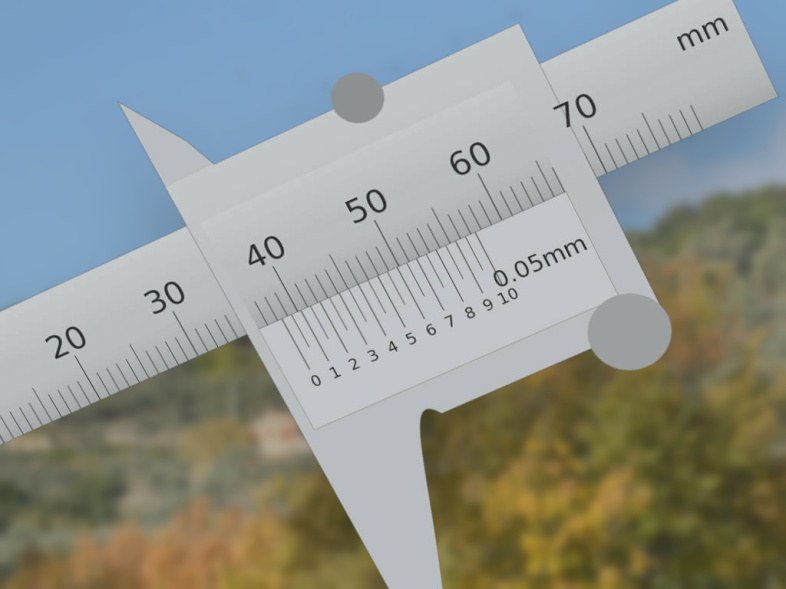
38.4 mm
